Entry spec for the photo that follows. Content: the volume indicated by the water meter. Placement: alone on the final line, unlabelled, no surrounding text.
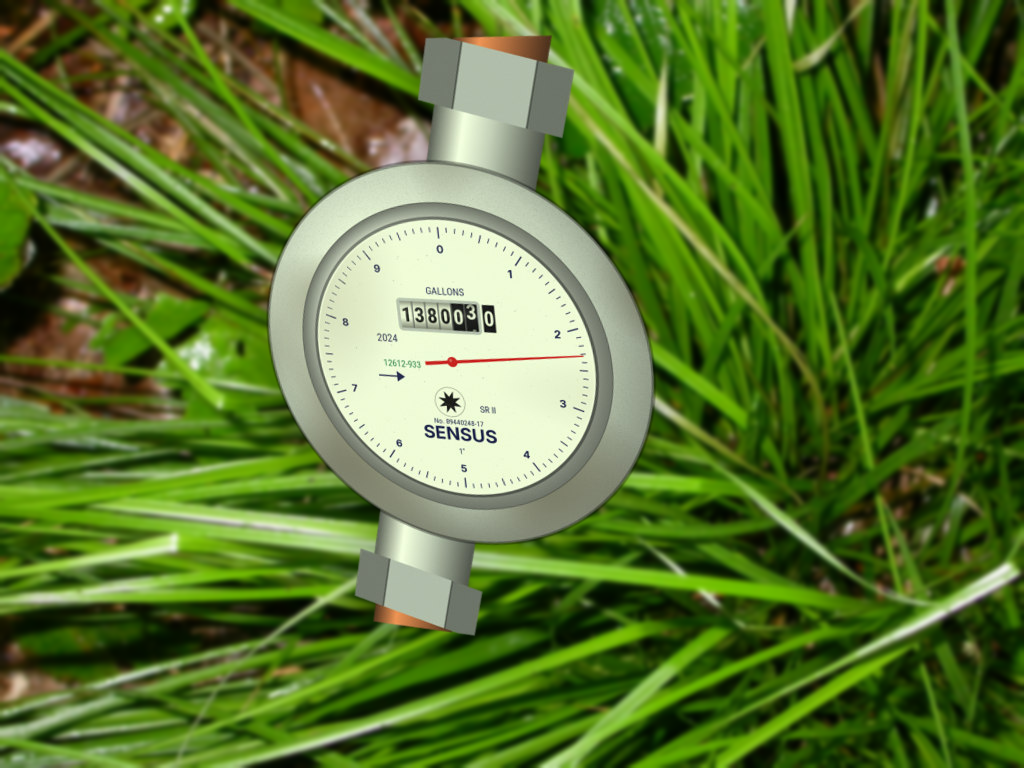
1380032.3 gal
